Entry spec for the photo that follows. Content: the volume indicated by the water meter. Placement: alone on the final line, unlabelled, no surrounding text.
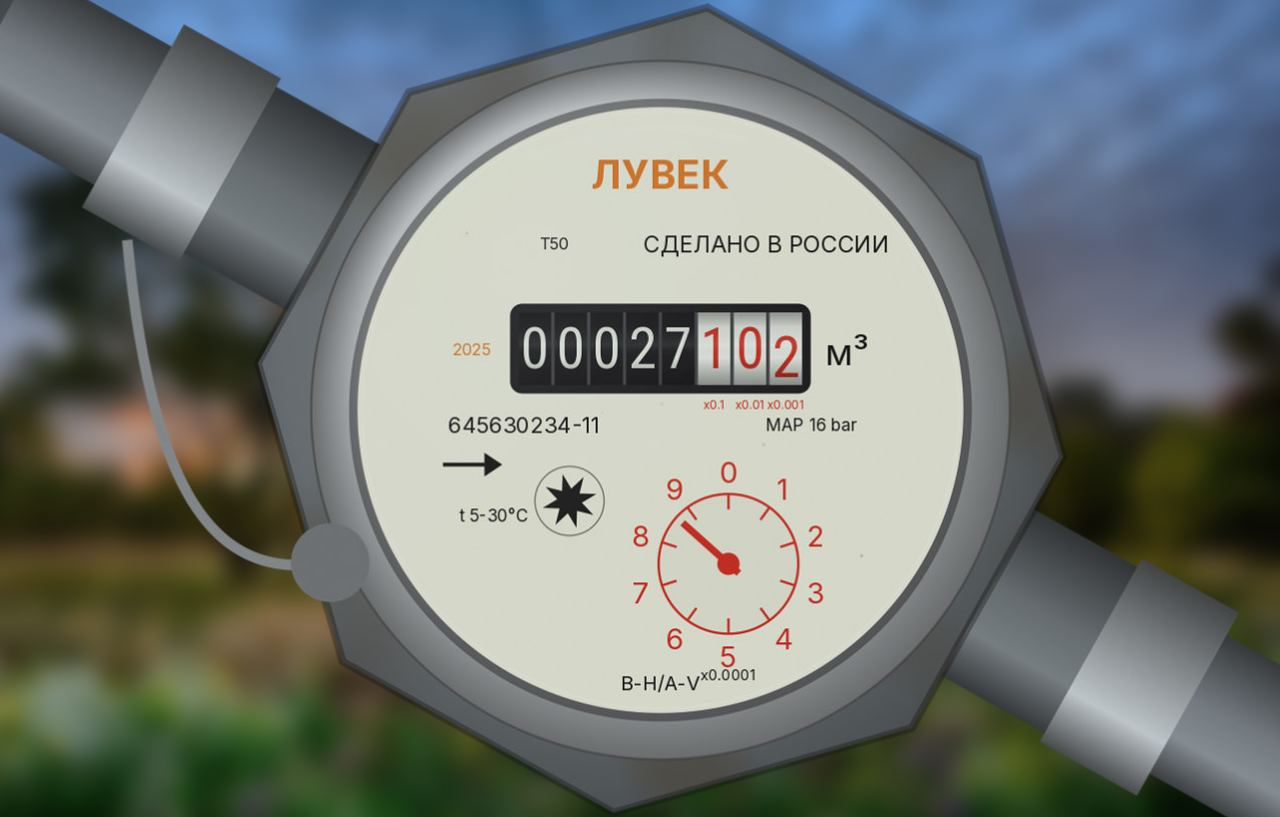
27.1018 m³
